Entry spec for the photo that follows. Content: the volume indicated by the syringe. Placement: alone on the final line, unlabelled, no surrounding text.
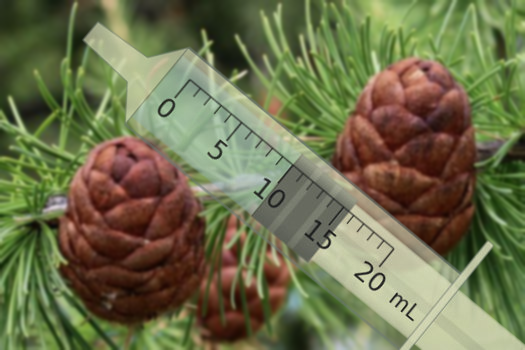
10 mL
